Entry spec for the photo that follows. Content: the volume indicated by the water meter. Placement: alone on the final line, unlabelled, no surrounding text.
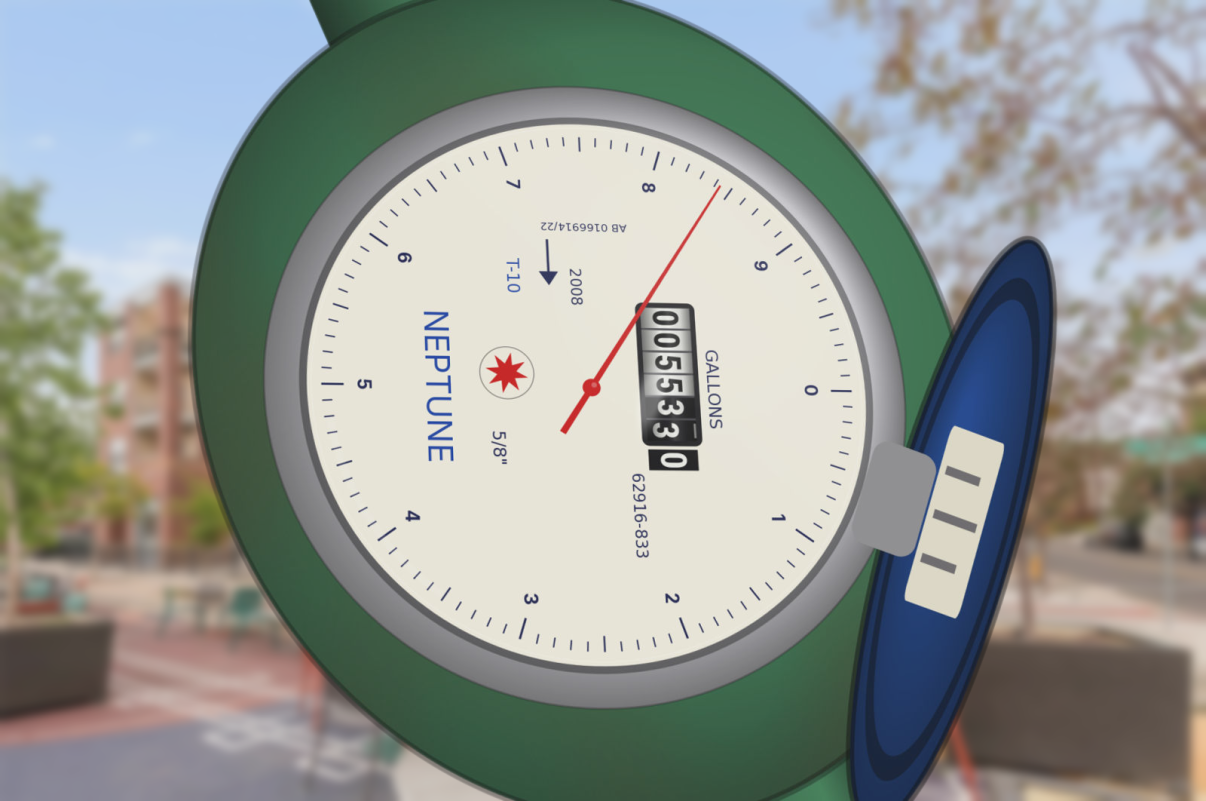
55328.4 gal
